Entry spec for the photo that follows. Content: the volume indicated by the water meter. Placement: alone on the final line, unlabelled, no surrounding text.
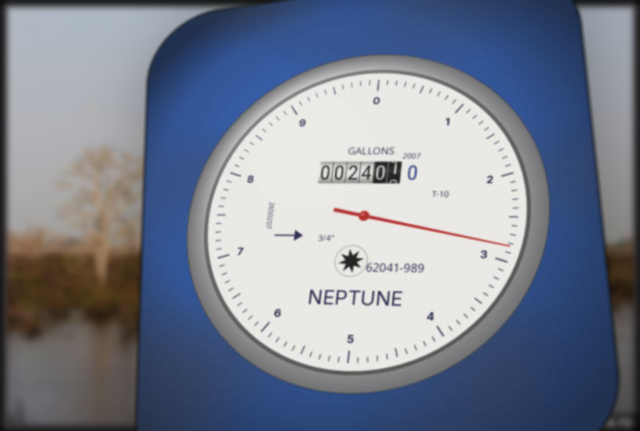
24012.8 gal
